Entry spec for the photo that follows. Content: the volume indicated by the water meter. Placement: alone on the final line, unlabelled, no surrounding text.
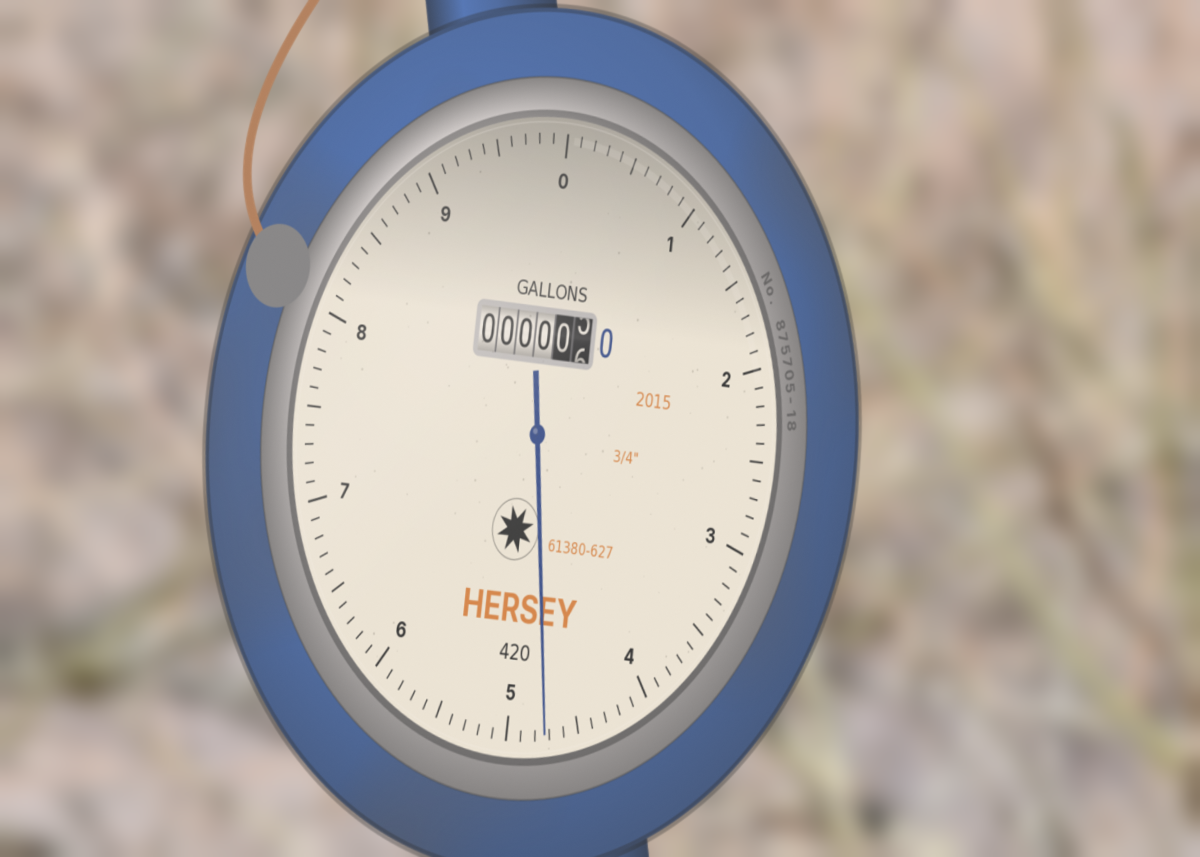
54.7 gal
